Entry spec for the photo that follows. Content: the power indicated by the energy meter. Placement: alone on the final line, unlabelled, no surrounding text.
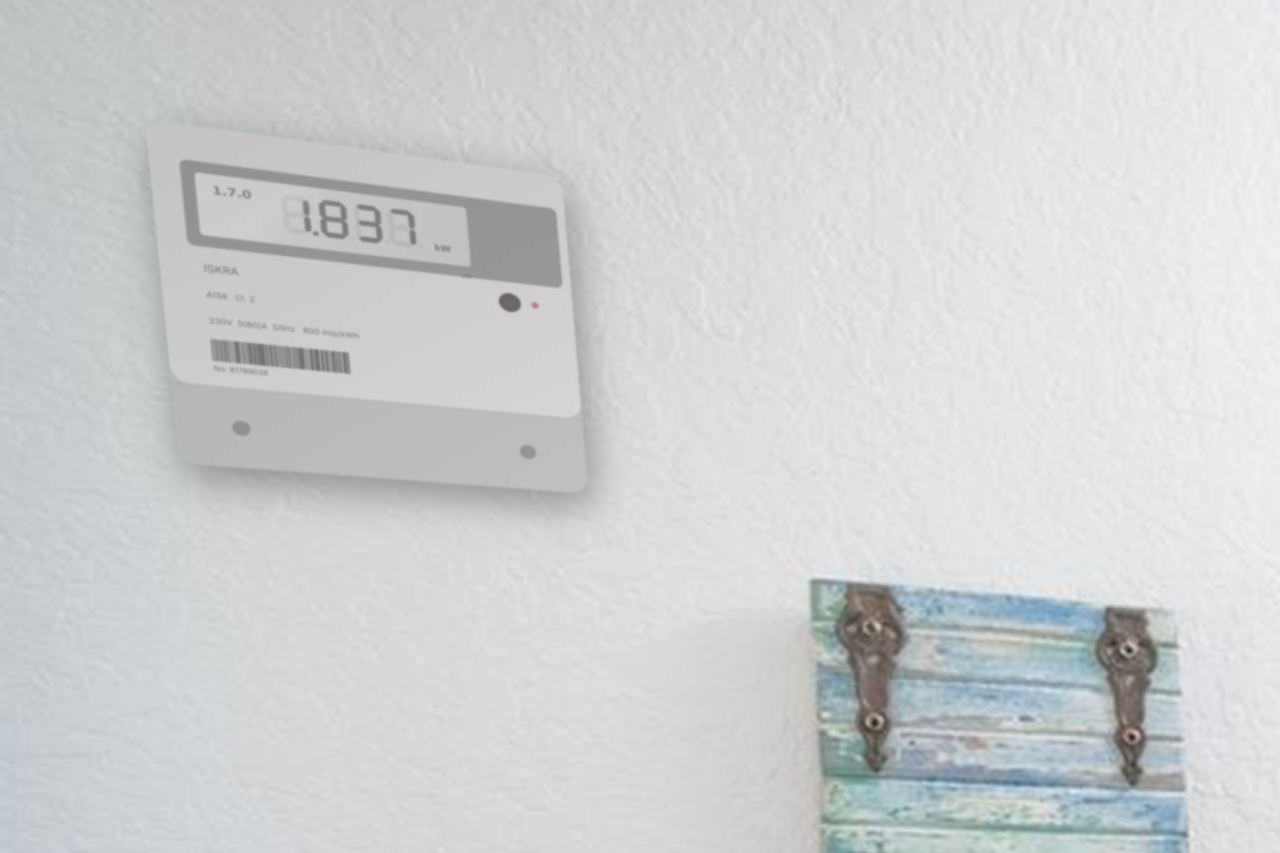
1.837 kW
